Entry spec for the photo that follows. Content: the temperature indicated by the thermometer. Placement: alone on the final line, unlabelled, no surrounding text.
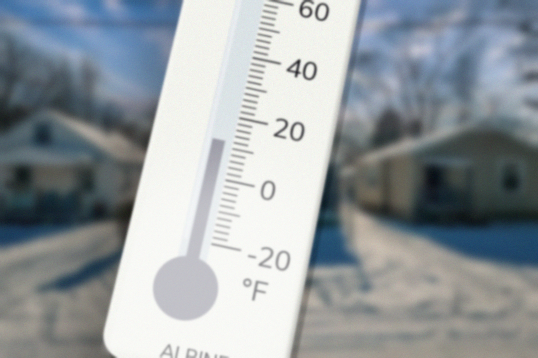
12 °F
